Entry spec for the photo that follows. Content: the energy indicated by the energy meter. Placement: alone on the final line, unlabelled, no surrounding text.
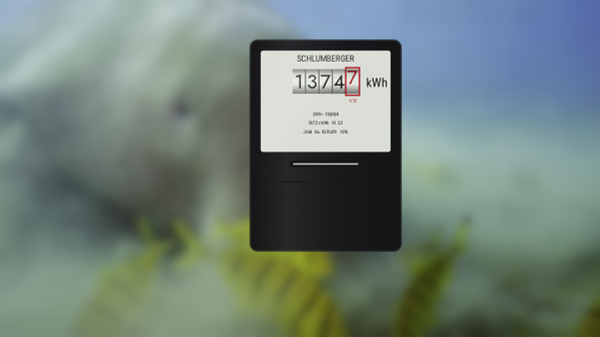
1374.7 kWh
